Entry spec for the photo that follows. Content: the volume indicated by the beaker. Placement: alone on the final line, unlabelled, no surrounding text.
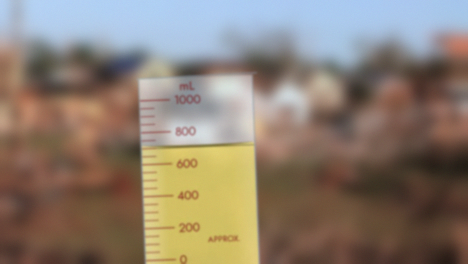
700 mL
